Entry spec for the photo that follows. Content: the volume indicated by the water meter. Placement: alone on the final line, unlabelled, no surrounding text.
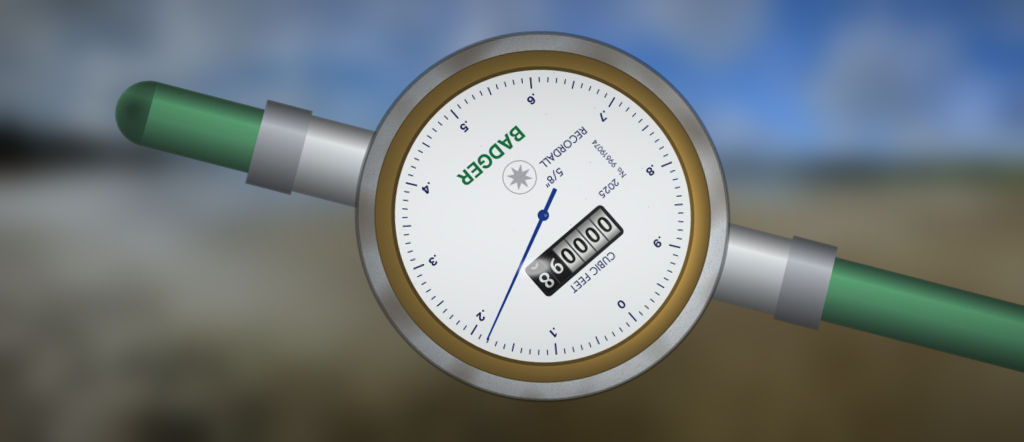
98.18 ft³
